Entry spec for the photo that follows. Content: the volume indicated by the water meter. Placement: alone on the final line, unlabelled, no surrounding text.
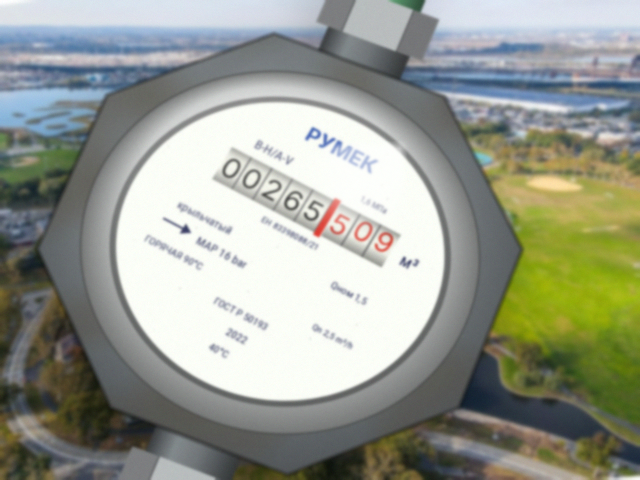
265.509 m³
